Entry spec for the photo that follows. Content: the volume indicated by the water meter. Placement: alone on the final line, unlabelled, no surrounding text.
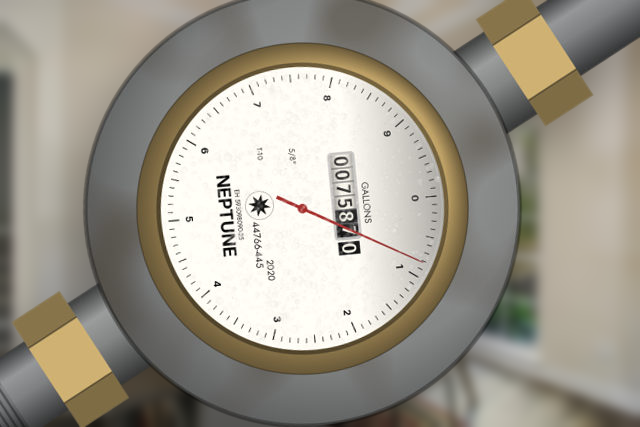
75870.8 gal
